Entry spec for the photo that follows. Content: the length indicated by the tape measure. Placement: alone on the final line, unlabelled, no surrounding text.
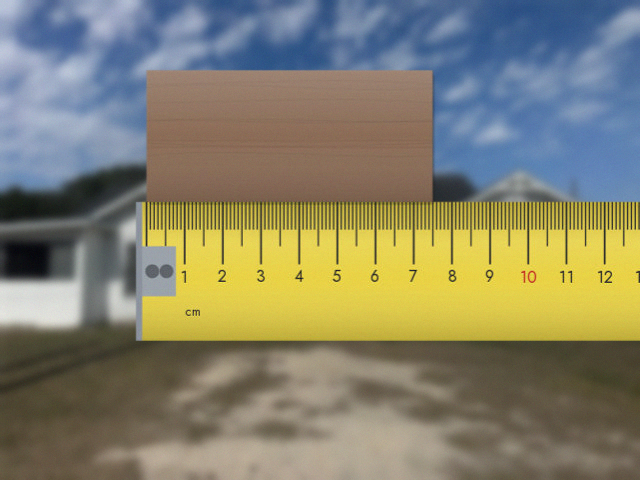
7.5 cm
